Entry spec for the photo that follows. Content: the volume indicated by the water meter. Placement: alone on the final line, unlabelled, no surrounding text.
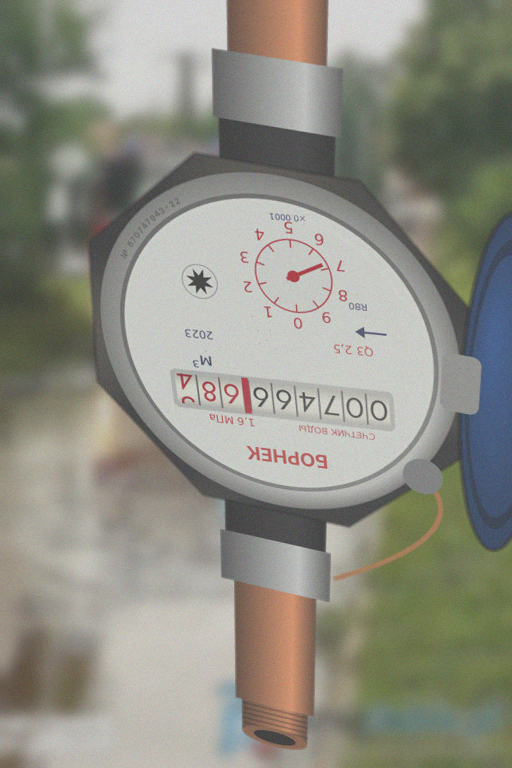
7466.6836 m³
